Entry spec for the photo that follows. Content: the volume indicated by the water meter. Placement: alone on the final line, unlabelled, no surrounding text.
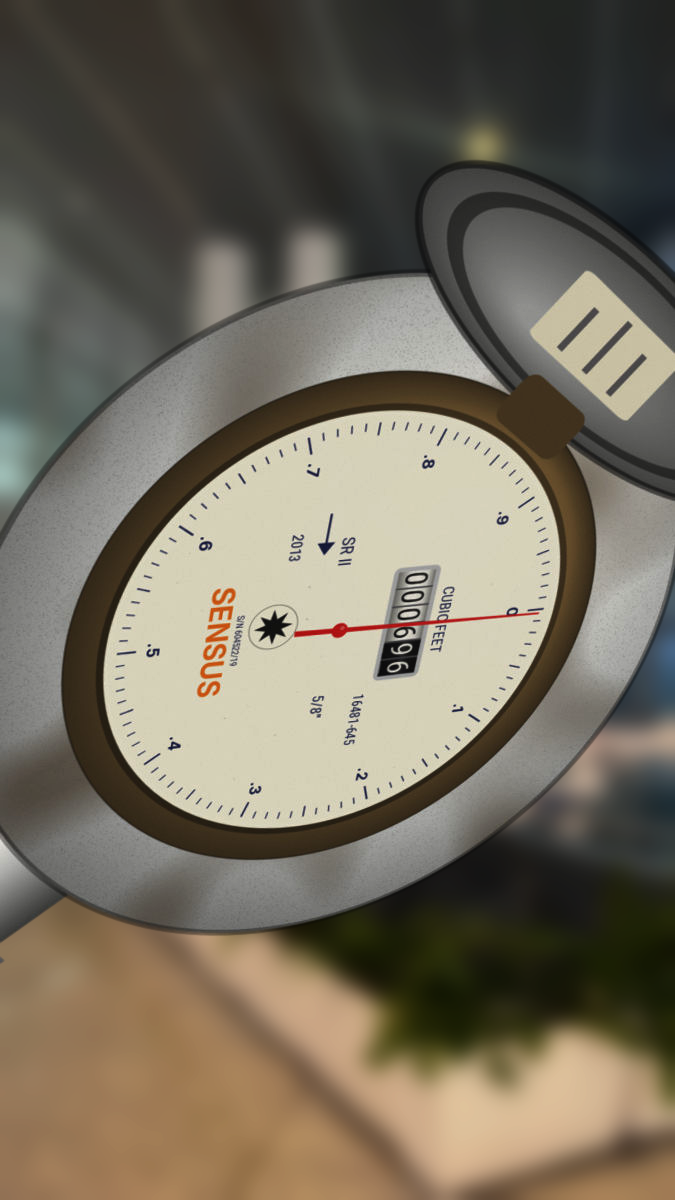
696.00 ft³
